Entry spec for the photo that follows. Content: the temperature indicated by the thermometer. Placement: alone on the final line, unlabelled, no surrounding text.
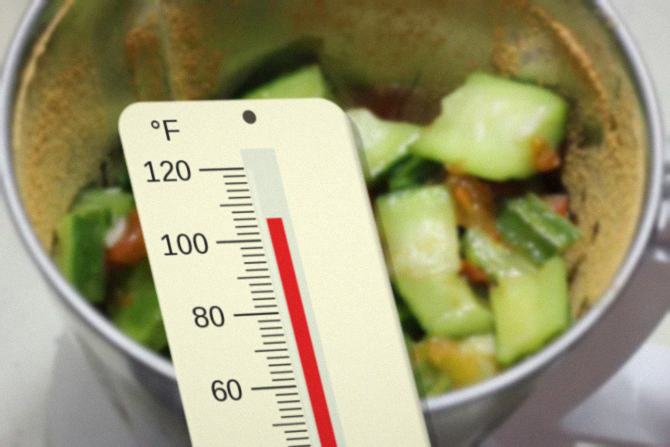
106 °F
